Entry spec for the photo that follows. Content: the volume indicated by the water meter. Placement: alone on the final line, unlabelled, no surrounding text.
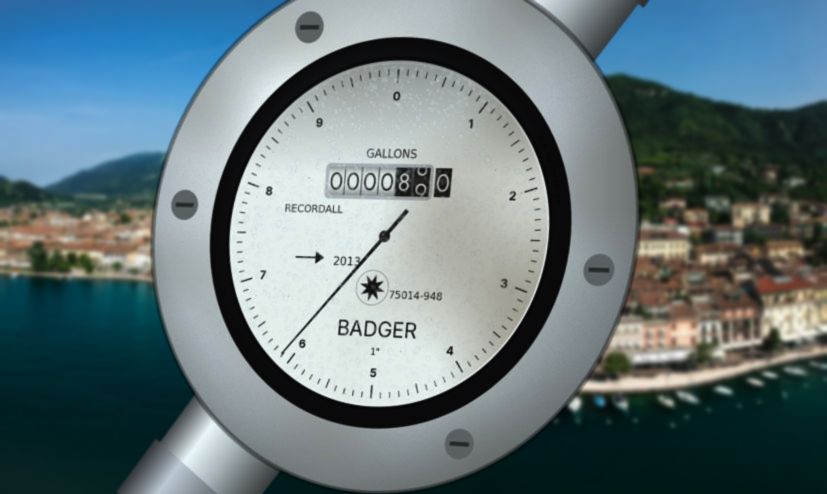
886.1 gal
